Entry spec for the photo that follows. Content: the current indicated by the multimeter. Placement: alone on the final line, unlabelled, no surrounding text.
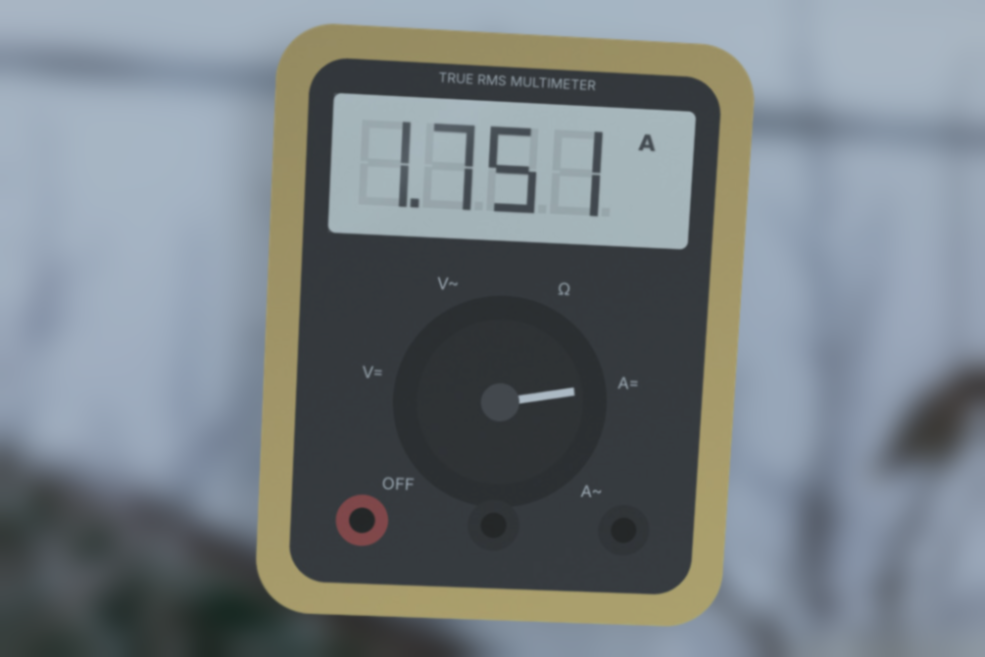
1.751 A
